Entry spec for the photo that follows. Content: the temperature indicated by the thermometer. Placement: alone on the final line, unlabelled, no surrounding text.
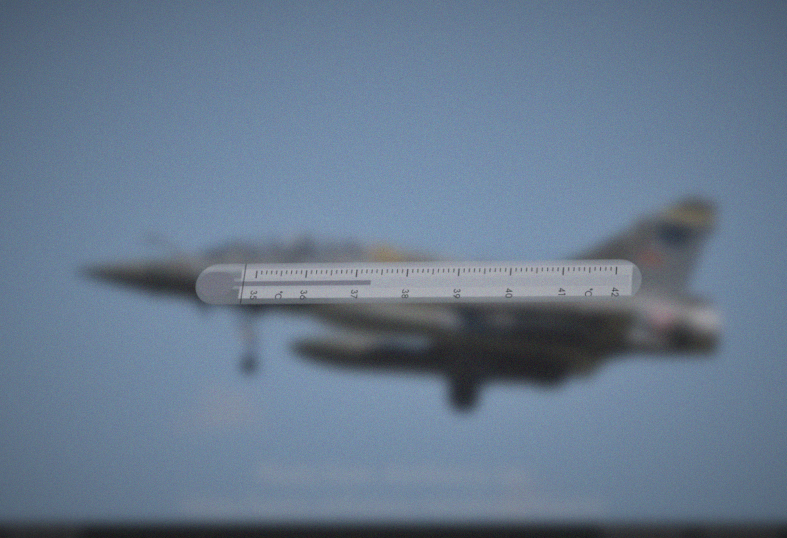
37.3 °C
